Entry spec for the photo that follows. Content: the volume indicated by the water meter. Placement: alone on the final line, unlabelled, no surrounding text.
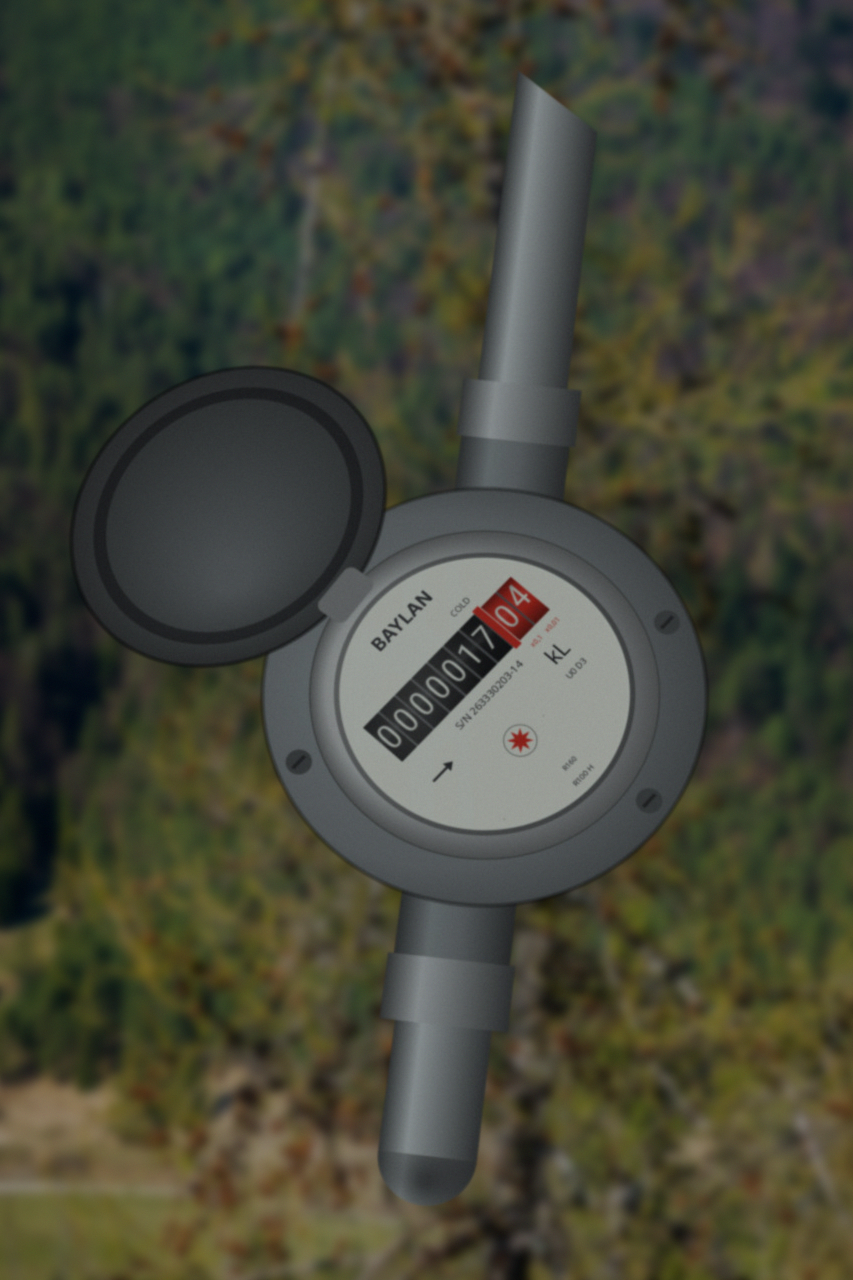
17.04 kL
